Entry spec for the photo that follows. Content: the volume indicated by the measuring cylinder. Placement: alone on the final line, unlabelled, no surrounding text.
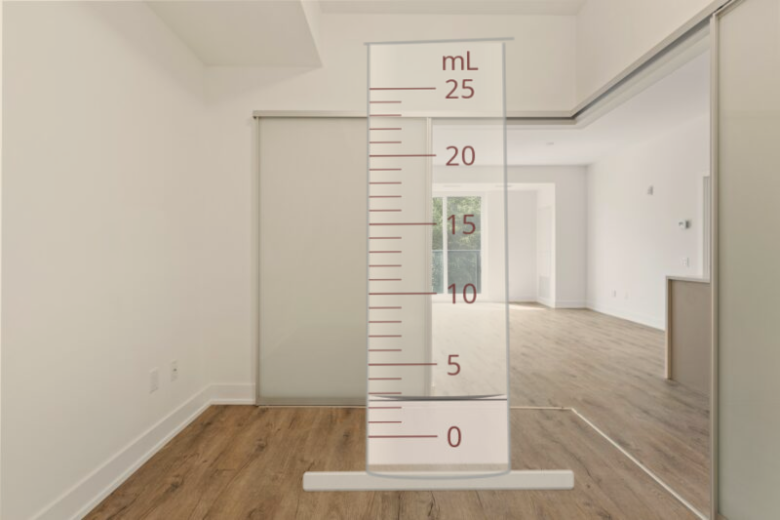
2.5 mL
